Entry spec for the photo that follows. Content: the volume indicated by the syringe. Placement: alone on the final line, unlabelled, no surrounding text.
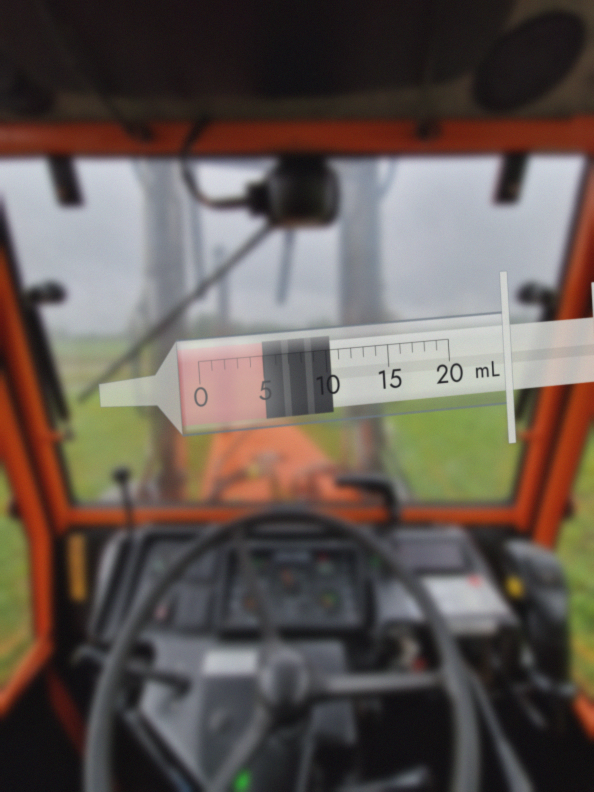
5 mL
